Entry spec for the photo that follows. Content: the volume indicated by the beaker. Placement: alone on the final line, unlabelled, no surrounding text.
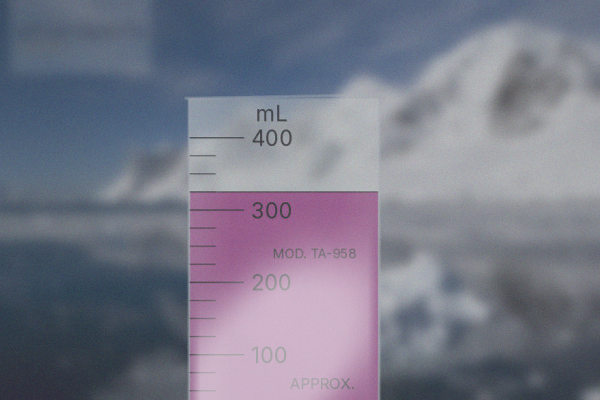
325 mL
